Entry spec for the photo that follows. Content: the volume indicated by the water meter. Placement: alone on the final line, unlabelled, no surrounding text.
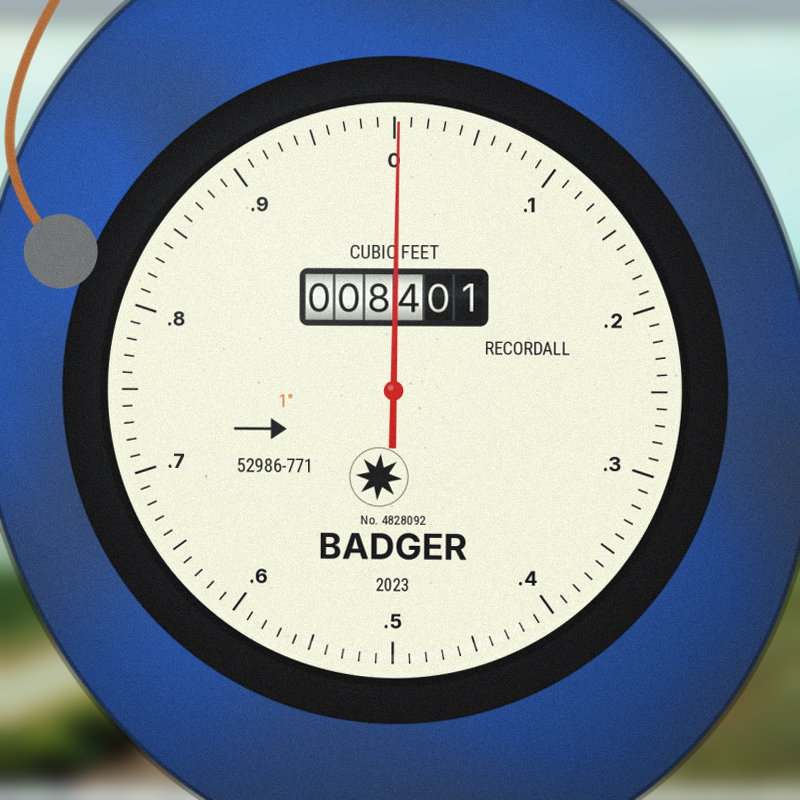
8401.00 ft³
